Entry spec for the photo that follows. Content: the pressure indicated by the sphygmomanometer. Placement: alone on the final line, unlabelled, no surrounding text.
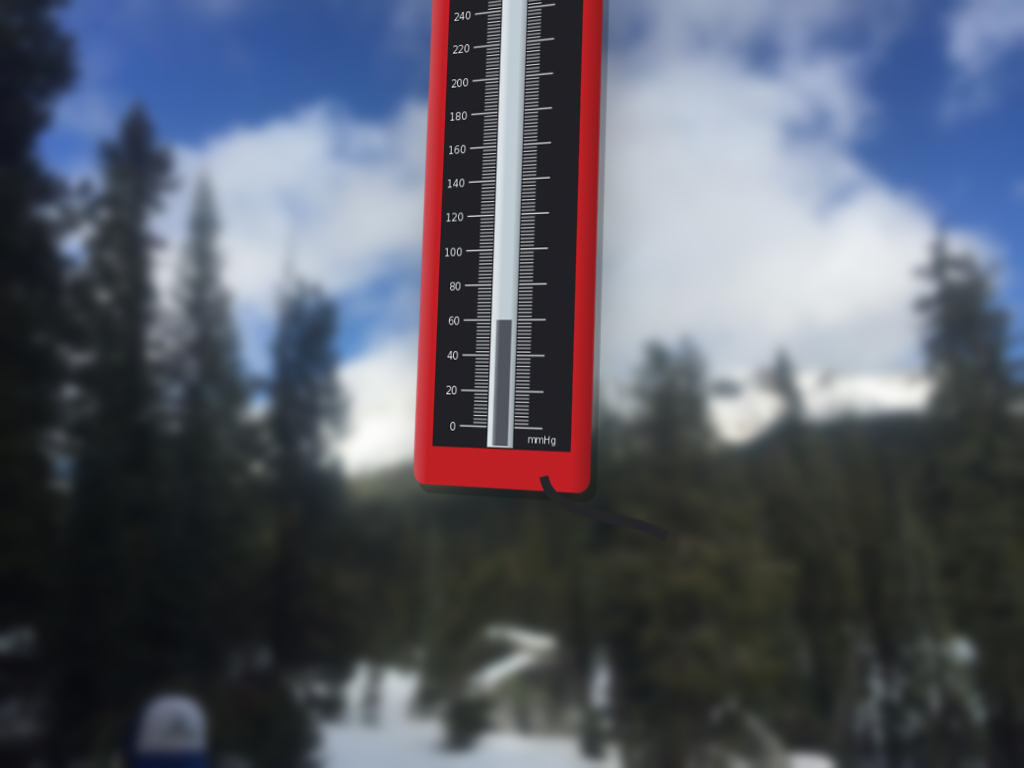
60 mmHg
